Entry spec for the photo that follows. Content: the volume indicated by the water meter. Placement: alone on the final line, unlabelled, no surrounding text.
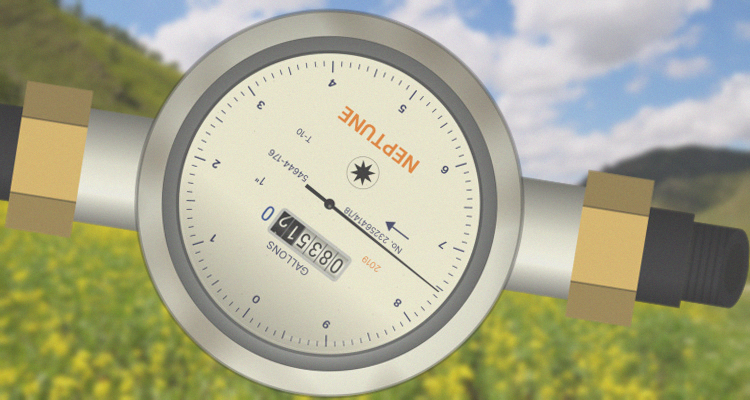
835117.5 gal
